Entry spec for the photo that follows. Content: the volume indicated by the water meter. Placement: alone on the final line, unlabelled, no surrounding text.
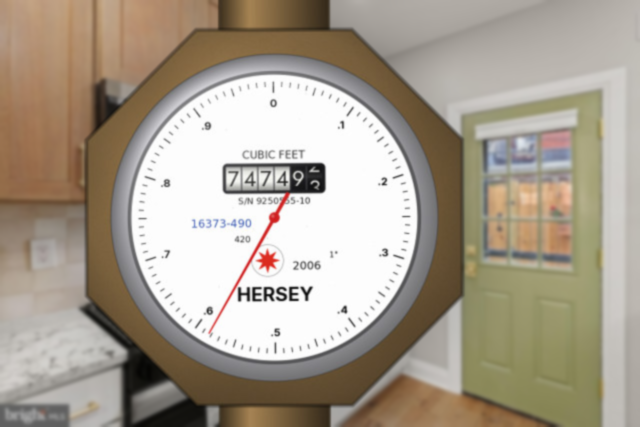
747492.58 ft³
